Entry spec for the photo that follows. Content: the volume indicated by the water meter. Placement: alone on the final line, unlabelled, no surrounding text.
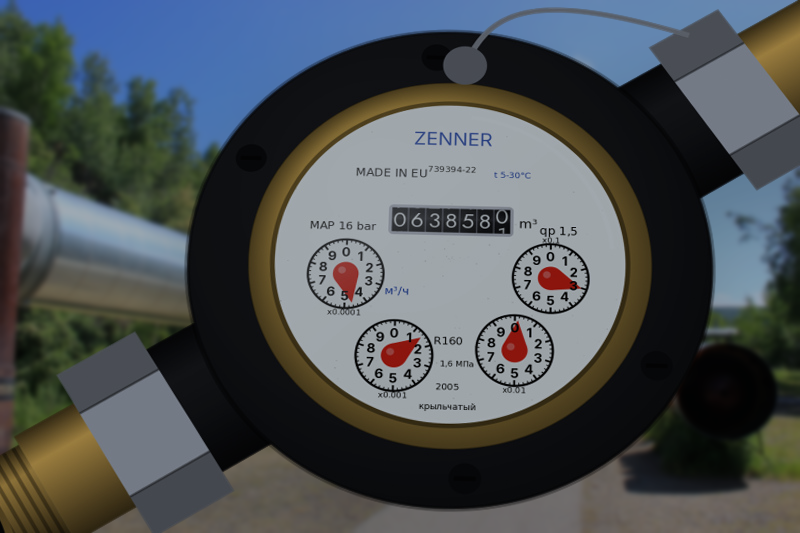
638580.3014 m³
